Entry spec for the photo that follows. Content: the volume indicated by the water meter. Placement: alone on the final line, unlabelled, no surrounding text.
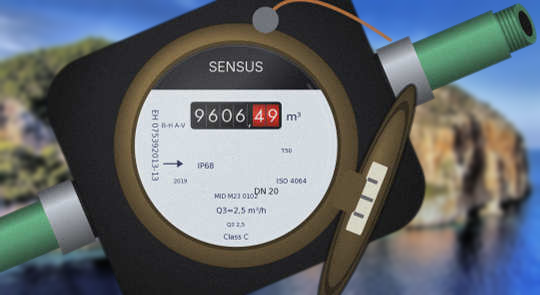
9606.49 m³
